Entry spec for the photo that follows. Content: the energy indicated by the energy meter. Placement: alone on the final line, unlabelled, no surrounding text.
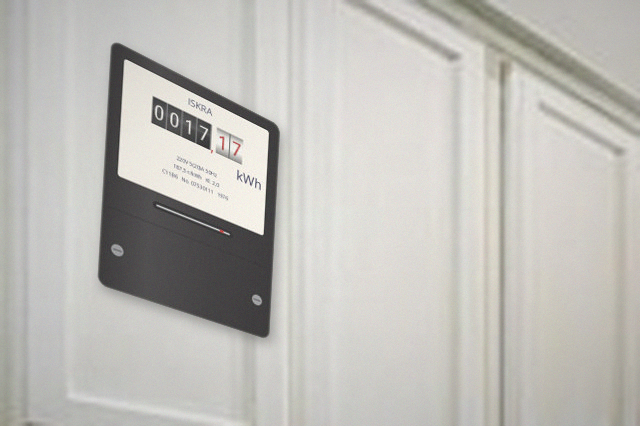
17.17 kWh
